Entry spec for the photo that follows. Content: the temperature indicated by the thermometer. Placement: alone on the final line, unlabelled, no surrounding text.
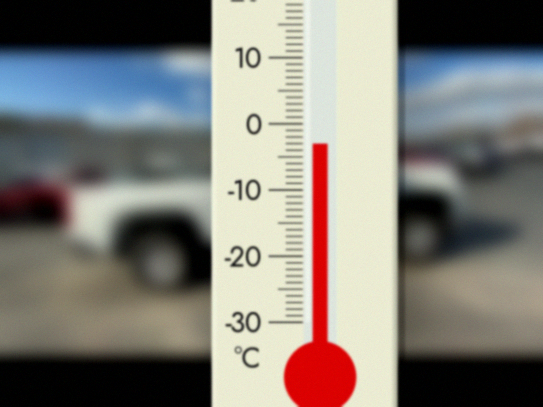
-3 °C
